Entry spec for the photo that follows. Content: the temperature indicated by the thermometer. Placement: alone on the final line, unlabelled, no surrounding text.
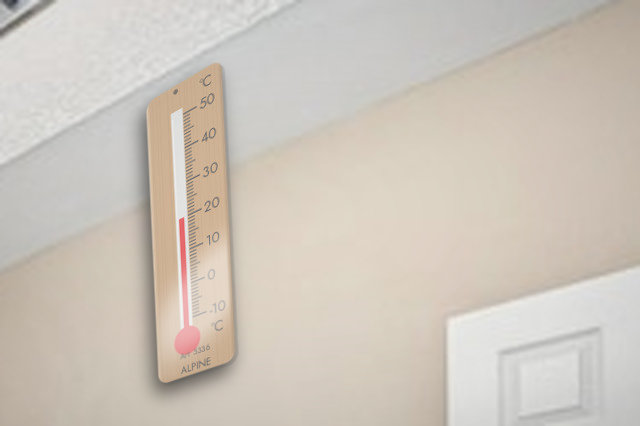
20 °C
